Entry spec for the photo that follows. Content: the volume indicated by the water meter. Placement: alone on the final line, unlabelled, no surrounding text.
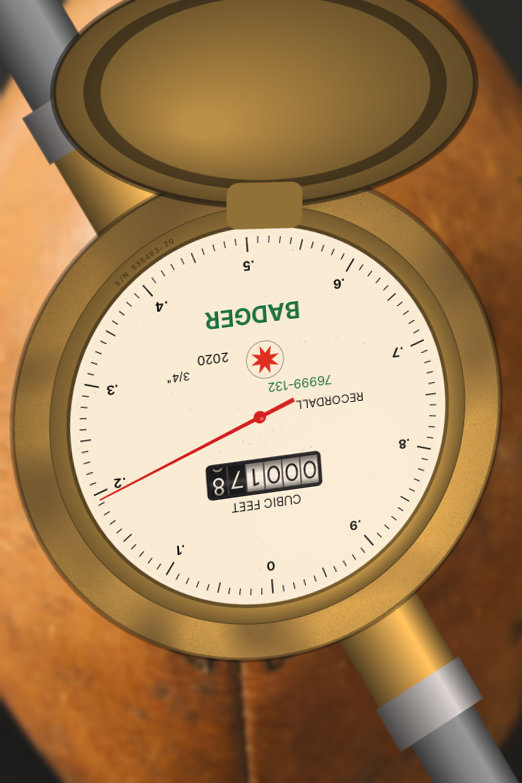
178.19 ft³
